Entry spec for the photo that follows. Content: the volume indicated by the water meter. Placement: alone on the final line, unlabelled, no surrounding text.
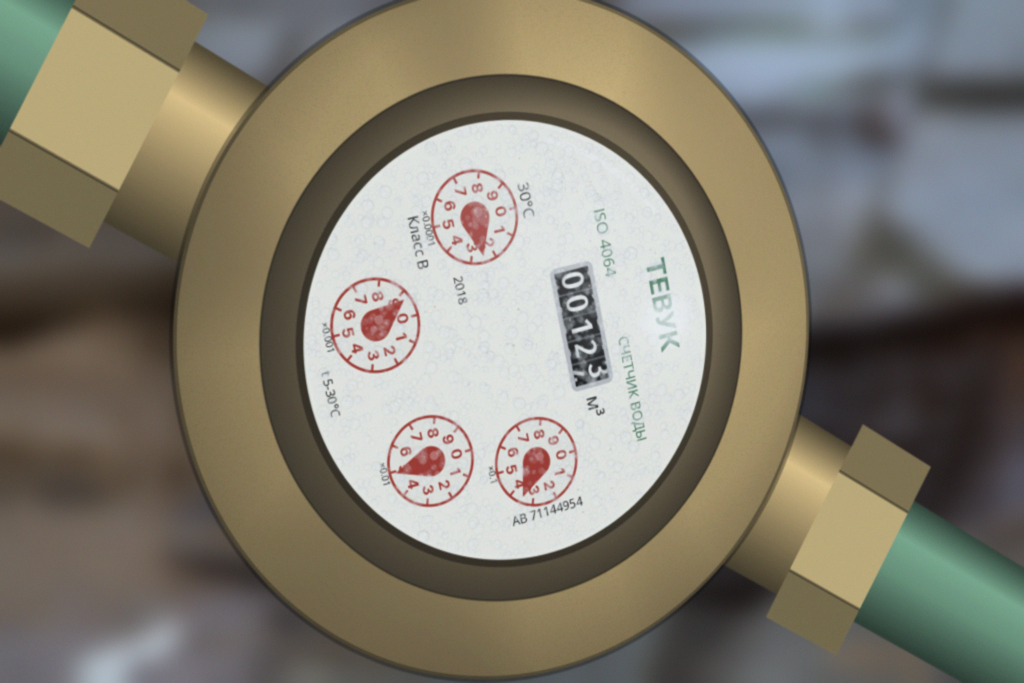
123.3492 m³
